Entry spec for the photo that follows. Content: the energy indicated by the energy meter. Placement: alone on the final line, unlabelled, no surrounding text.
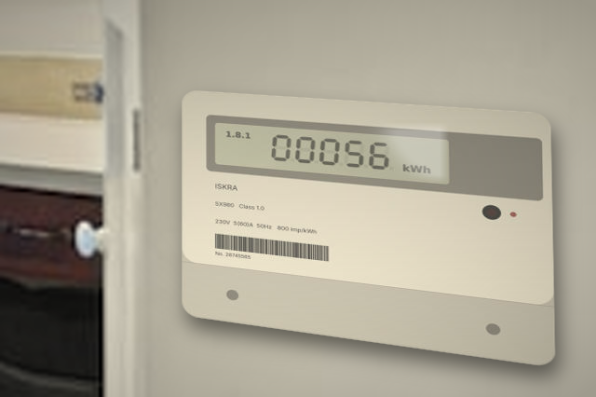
56 kWh
